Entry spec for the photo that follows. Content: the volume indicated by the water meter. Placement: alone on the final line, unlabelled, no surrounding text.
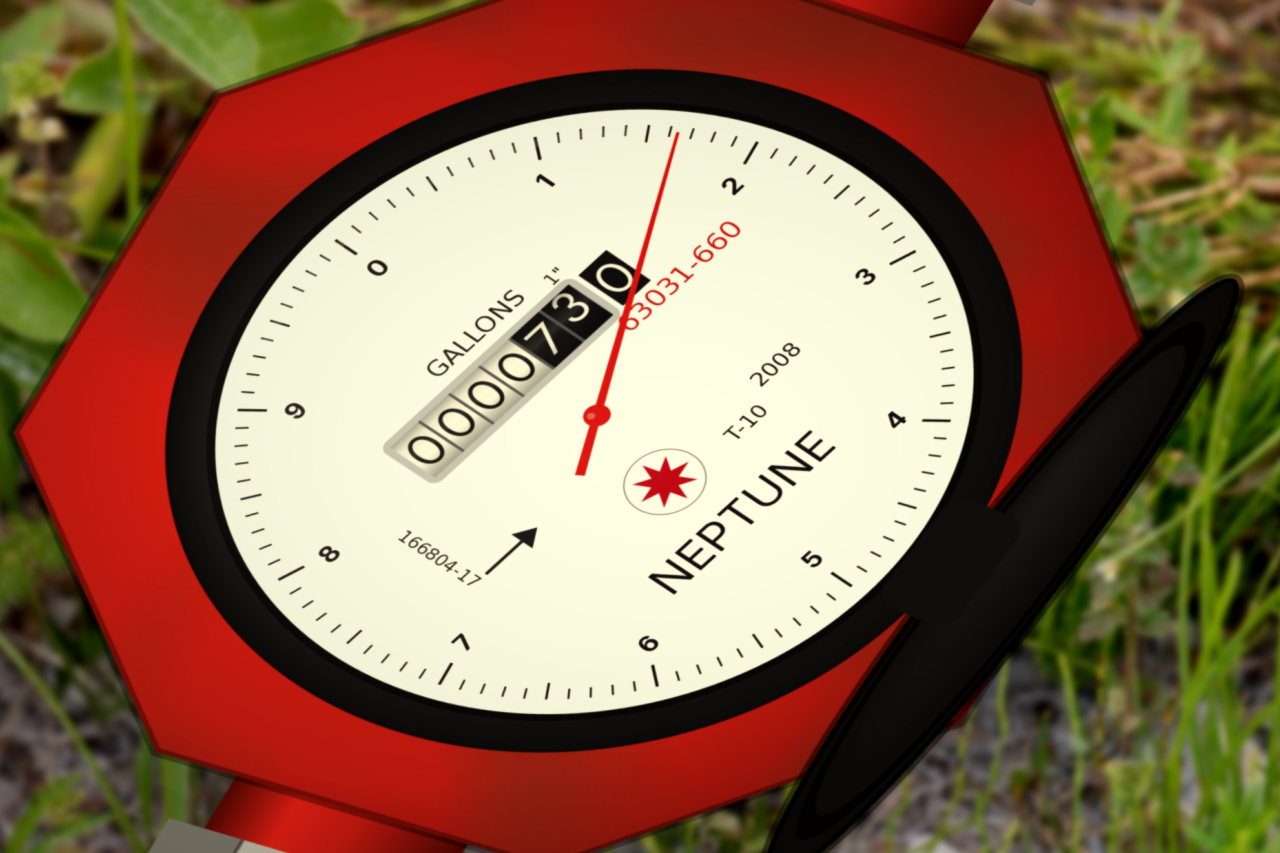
731.6 gal
